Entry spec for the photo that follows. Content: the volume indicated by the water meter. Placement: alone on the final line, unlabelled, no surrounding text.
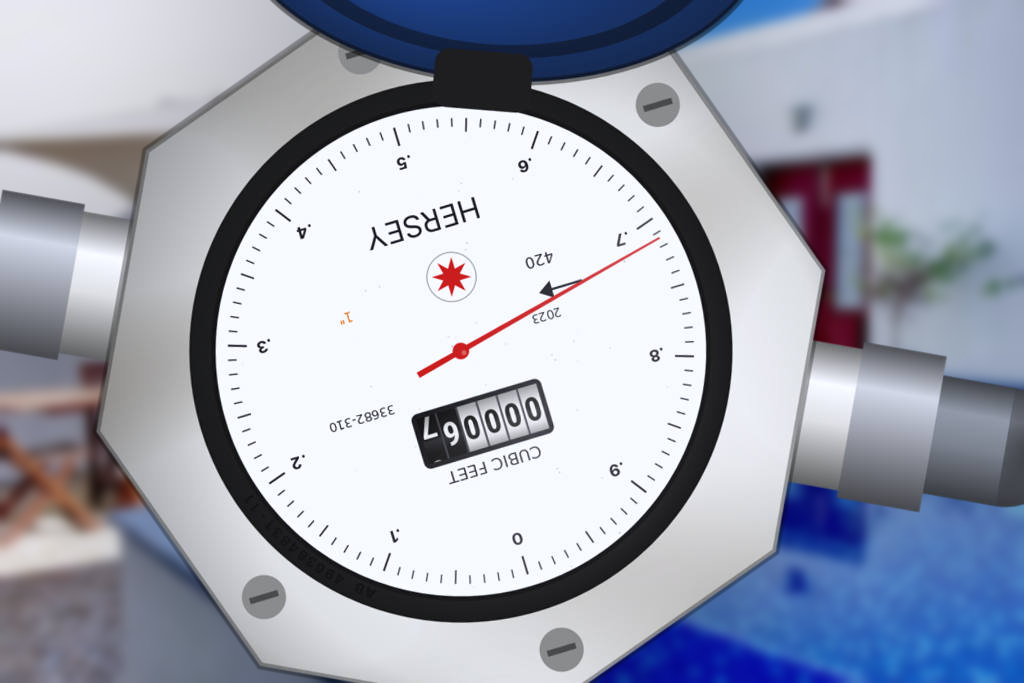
66.71 ft³
